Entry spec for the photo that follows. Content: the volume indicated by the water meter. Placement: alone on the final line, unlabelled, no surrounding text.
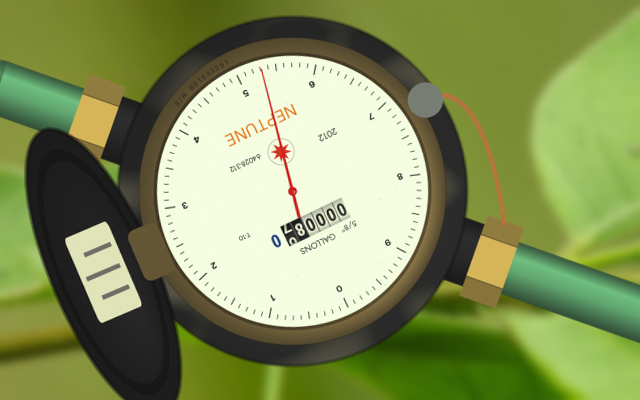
865.3 gal
